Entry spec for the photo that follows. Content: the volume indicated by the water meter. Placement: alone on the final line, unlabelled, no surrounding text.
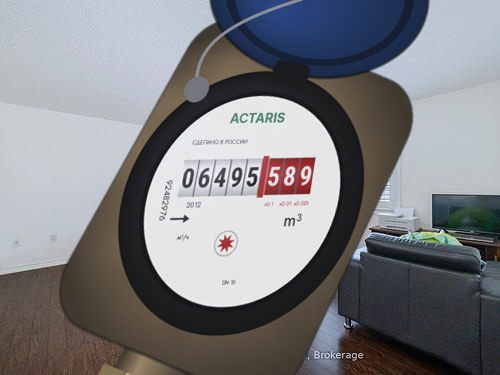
6495.589 m³
